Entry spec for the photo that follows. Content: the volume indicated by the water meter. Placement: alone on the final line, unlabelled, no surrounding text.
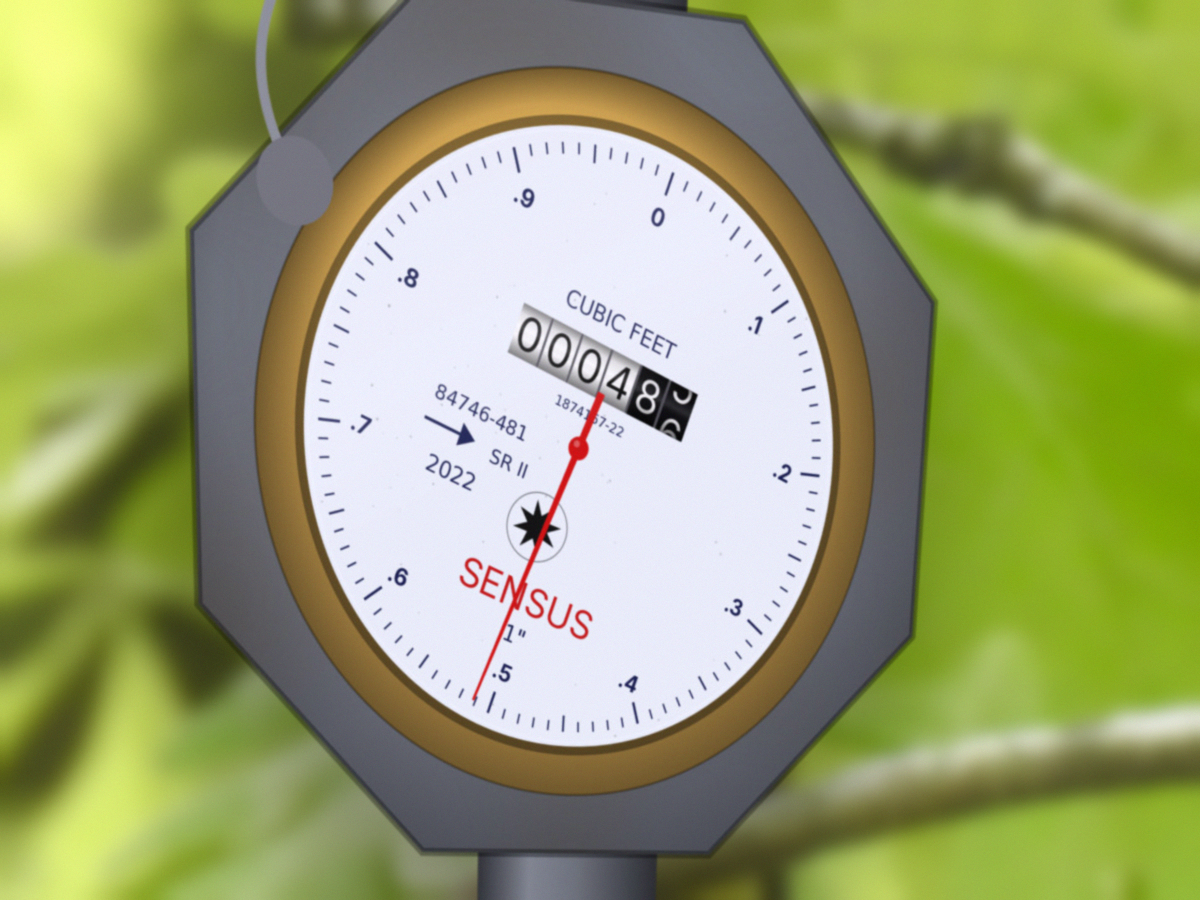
485.51 ft³
